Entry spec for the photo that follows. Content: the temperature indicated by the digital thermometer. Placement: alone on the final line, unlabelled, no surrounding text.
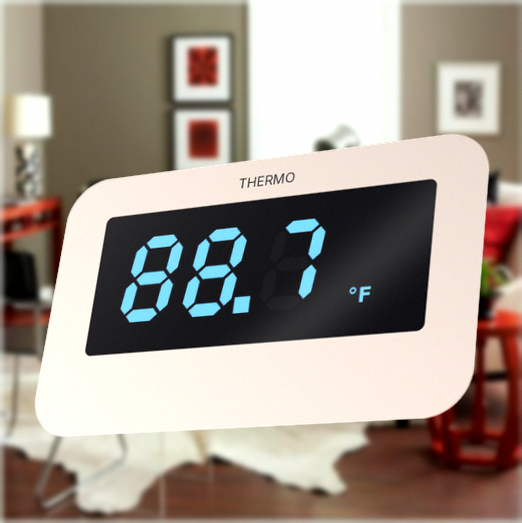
88.7 °F
